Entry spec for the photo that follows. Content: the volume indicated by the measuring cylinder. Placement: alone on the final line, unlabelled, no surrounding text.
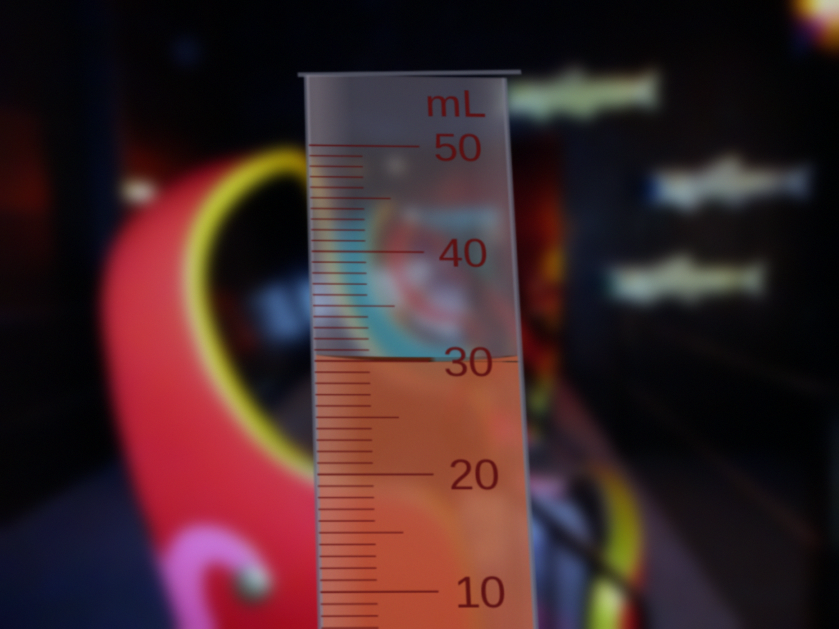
30 mL
